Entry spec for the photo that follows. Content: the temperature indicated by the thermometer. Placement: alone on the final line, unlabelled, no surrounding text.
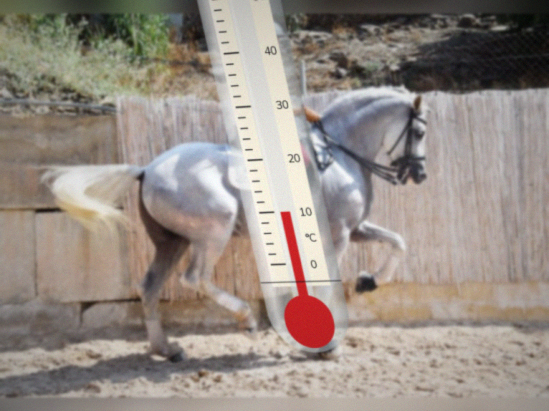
10 °C
